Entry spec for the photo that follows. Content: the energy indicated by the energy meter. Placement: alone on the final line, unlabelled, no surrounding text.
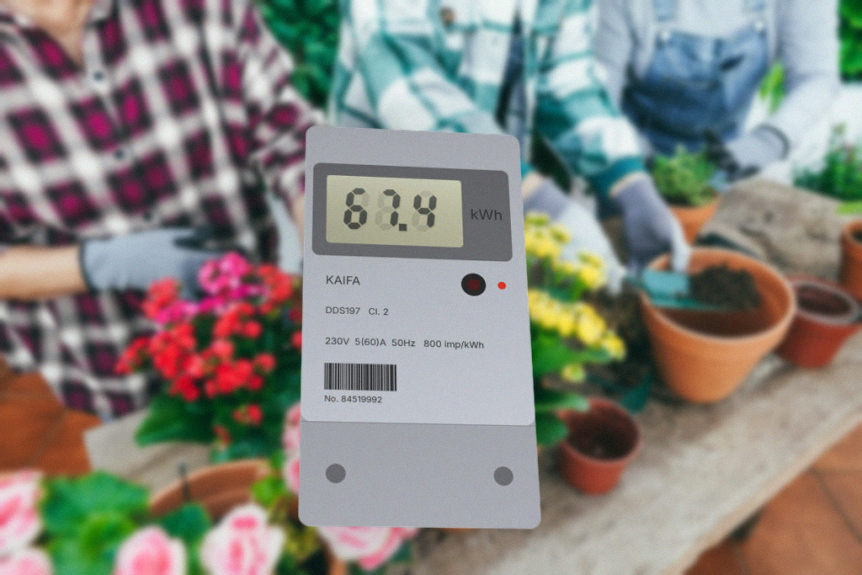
67.4 kWh
